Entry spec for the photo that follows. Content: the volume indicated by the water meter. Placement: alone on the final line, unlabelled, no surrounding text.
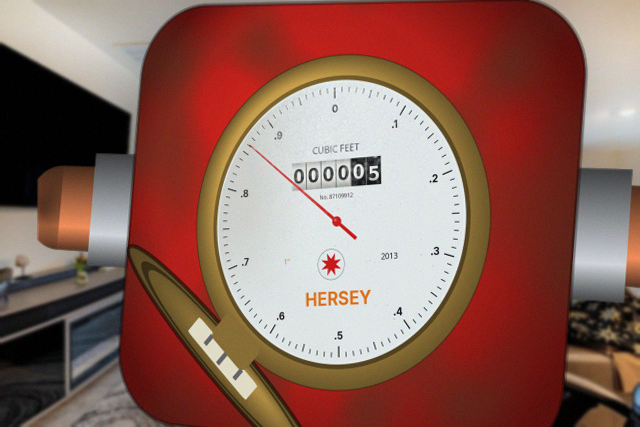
4.86 ft³
